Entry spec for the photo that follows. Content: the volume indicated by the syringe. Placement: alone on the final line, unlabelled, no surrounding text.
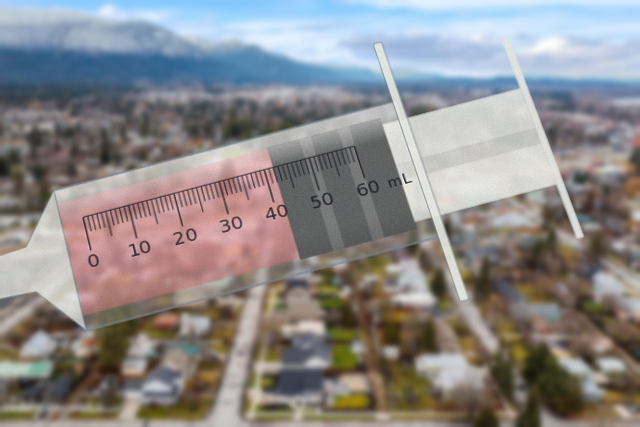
42 mL
